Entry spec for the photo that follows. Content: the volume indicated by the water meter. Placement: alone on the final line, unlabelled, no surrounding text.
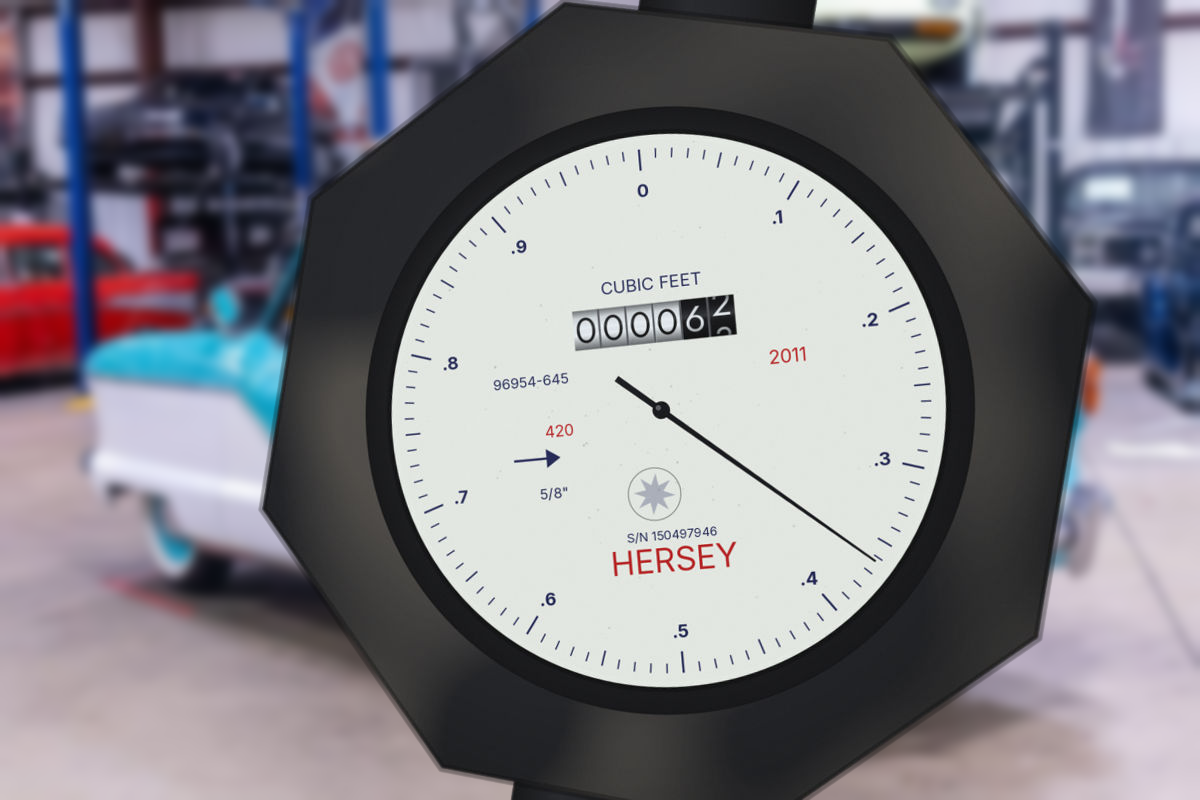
62.36 ft³
